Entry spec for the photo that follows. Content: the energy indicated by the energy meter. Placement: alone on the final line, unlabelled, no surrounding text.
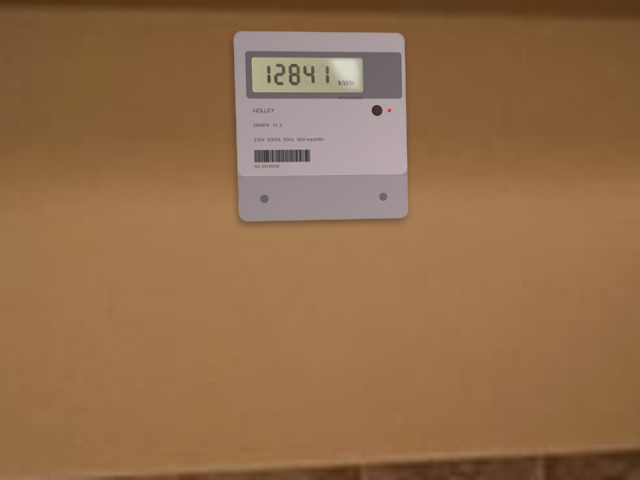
12841 kWh
